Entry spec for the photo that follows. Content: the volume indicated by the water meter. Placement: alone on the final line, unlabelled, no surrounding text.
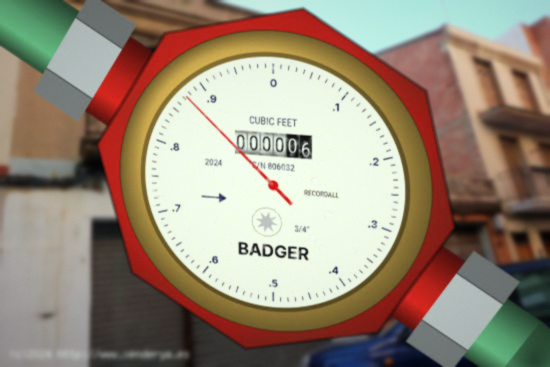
5.87 ft³
